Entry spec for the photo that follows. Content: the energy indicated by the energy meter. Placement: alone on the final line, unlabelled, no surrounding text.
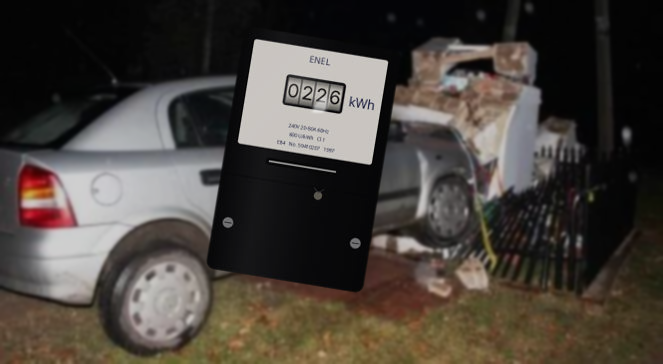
226 kWh
